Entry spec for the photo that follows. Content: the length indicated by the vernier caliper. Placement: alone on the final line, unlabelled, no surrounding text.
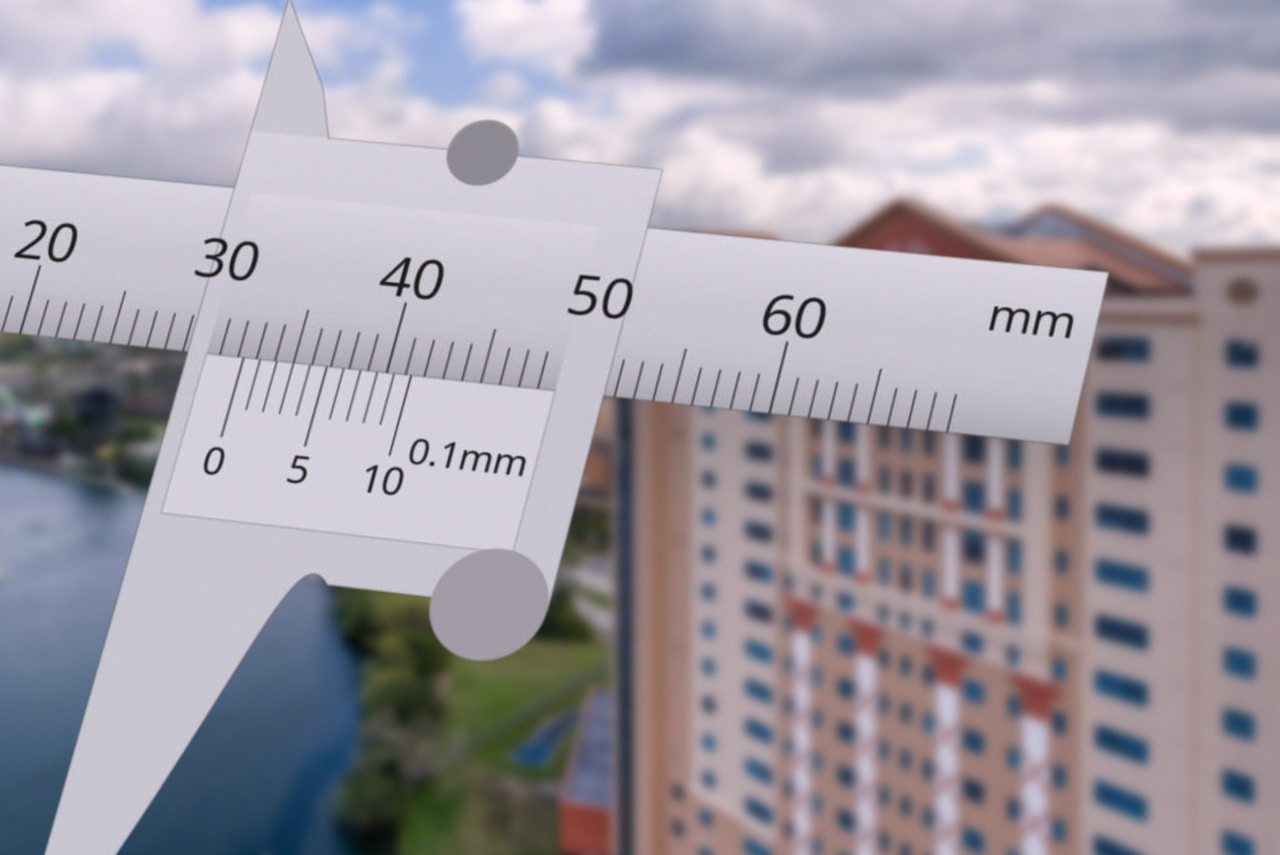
32.3 mm
